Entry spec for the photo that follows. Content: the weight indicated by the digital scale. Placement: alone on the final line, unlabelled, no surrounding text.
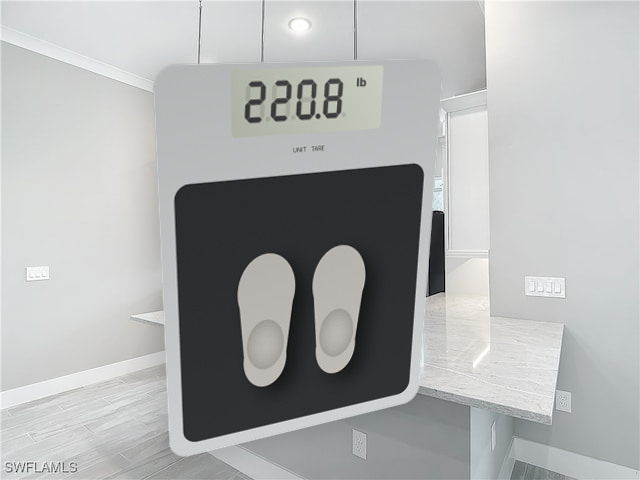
220.8 lb
